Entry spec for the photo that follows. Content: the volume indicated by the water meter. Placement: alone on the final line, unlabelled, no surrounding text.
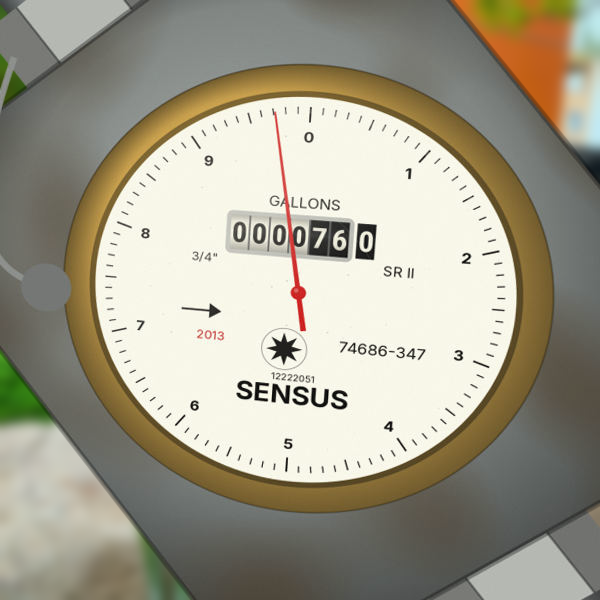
759.7 gal
